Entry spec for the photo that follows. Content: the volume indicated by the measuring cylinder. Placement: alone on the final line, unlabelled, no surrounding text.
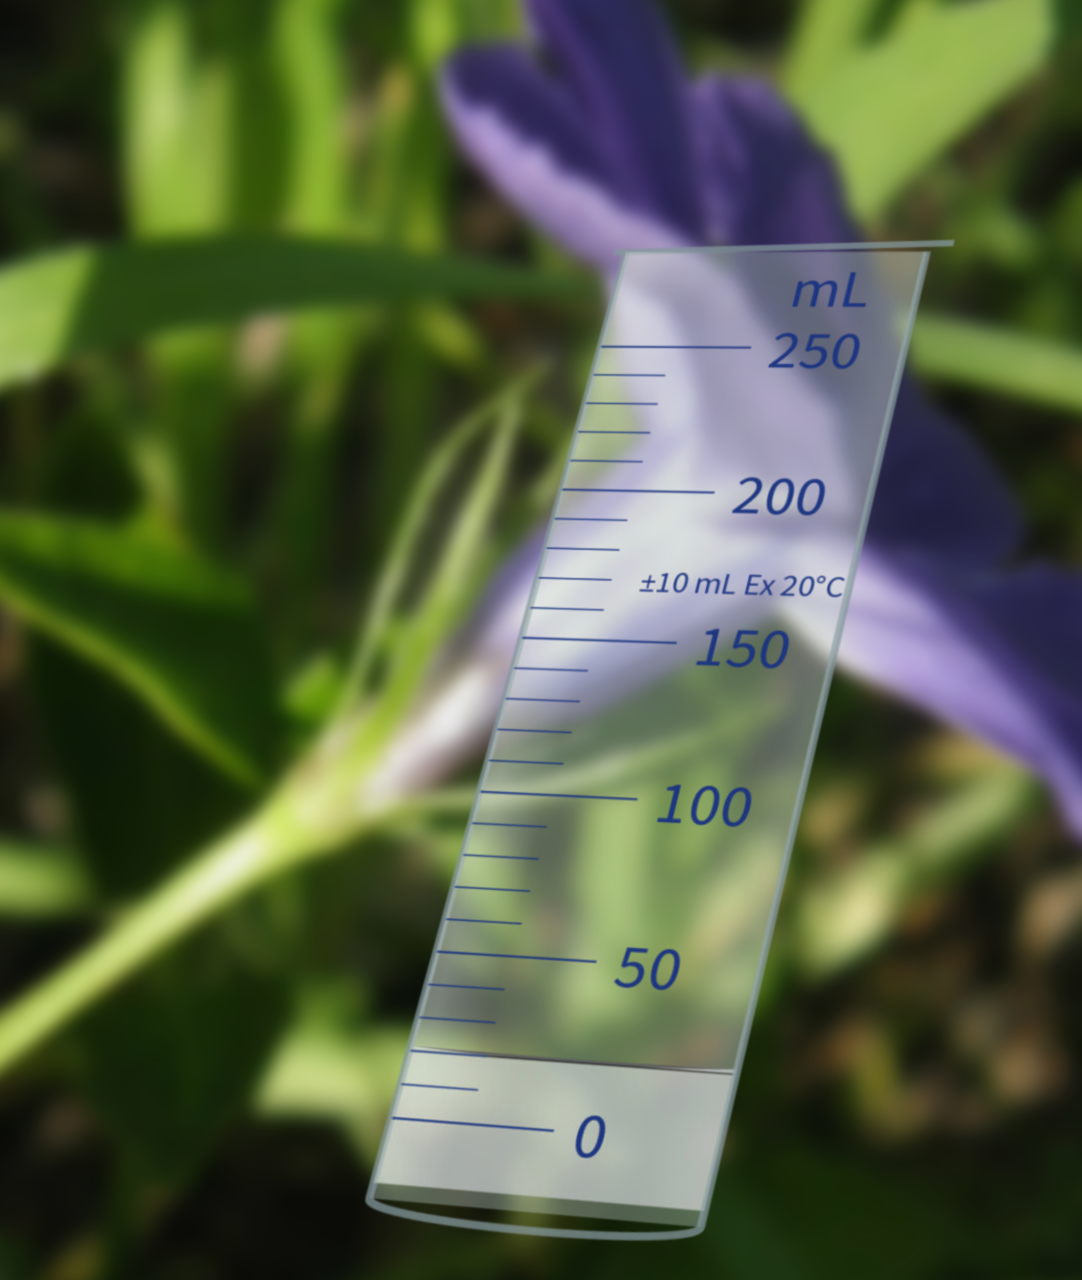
20 mL
